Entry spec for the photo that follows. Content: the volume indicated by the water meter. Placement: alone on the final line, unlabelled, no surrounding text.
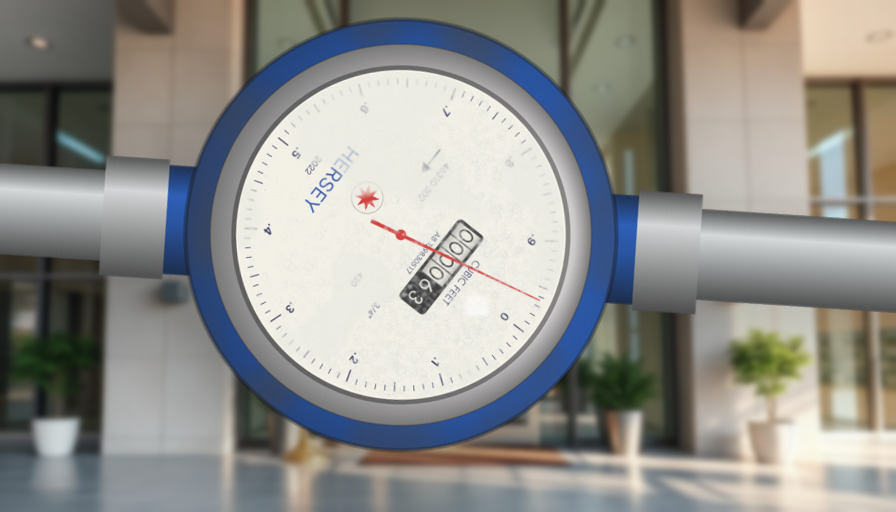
62.96 ft³
